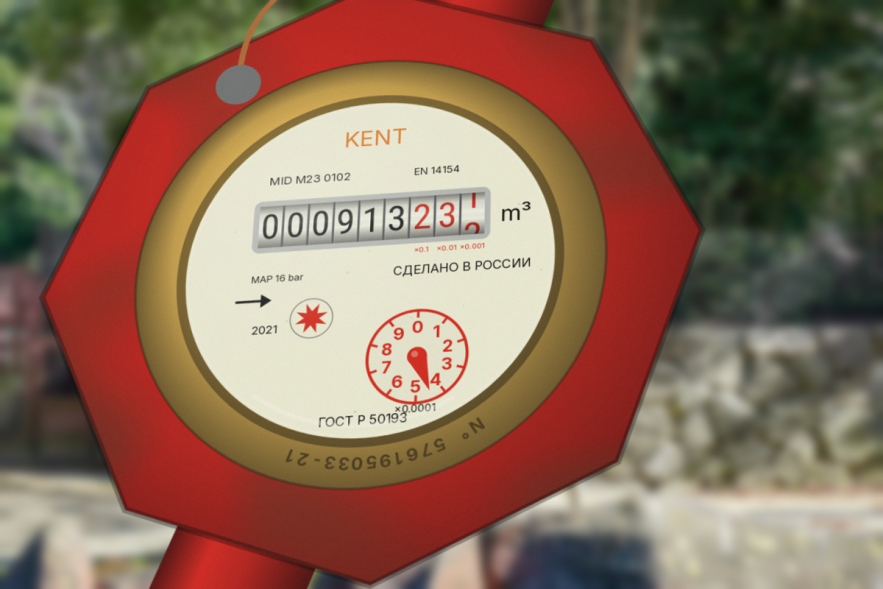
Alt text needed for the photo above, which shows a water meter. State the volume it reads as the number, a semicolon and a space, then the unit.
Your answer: 913.2314; m³
